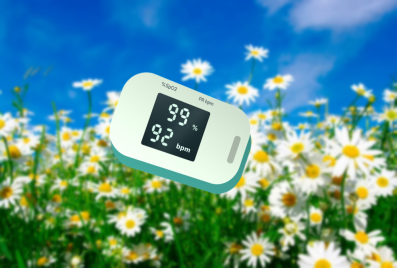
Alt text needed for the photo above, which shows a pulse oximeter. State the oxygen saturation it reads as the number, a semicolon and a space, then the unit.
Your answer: 99; %
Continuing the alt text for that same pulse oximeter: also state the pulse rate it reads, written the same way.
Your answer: 92; bpm
